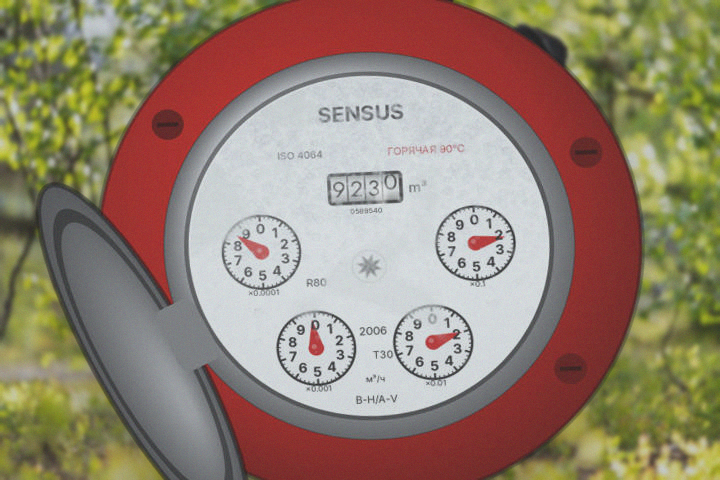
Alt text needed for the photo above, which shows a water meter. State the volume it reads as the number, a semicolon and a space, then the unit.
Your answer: 9230.2198; m³
